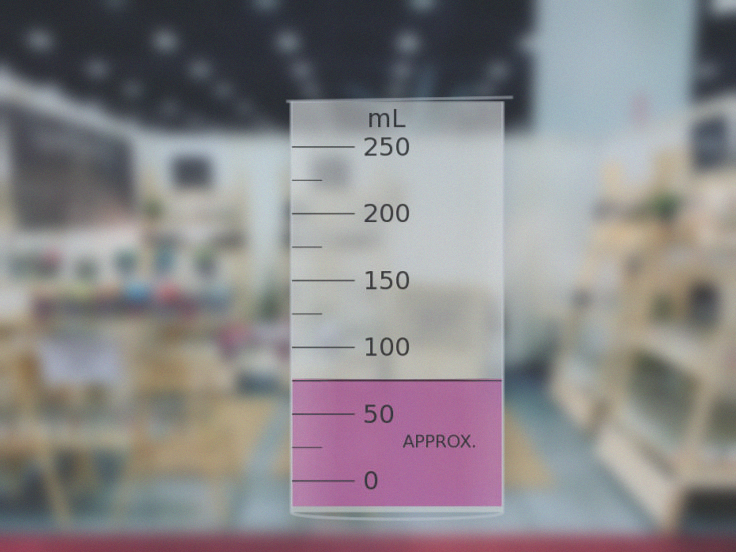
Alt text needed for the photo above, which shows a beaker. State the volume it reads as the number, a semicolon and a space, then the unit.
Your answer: 75; mL
